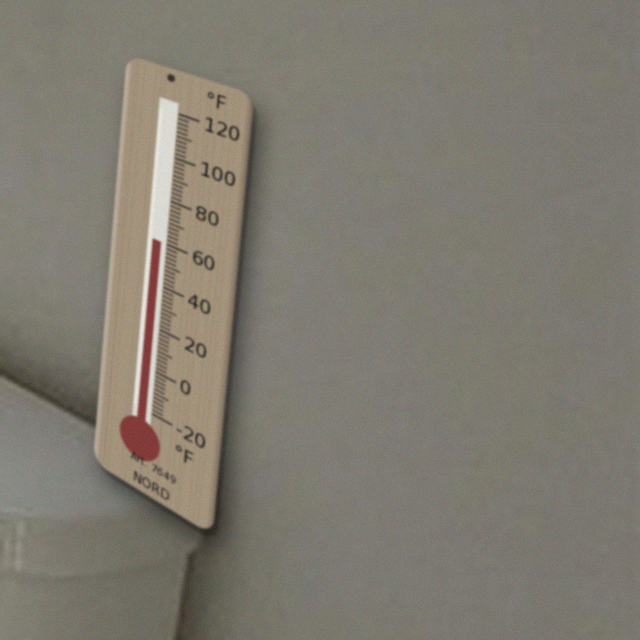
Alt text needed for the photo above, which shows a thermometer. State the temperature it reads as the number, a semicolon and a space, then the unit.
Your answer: 60; °F
